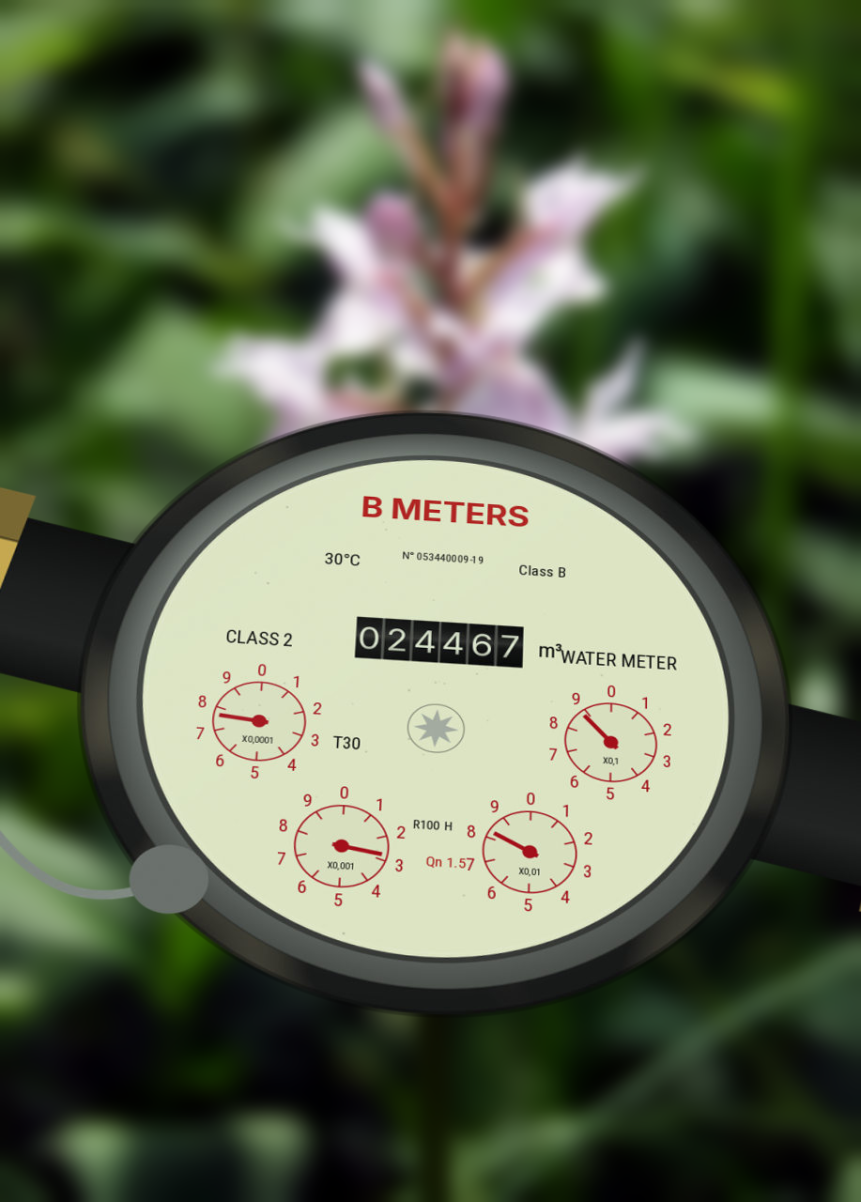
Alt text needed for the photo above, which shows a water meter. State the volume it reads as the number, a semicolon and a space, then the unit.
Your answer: 24467.8827; m³
